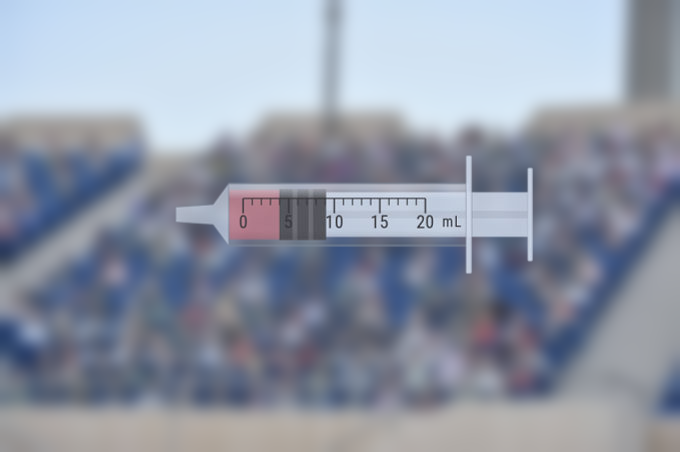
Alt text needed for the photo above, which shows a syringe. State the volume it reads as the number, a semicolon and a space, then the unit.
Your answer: 4; mL
